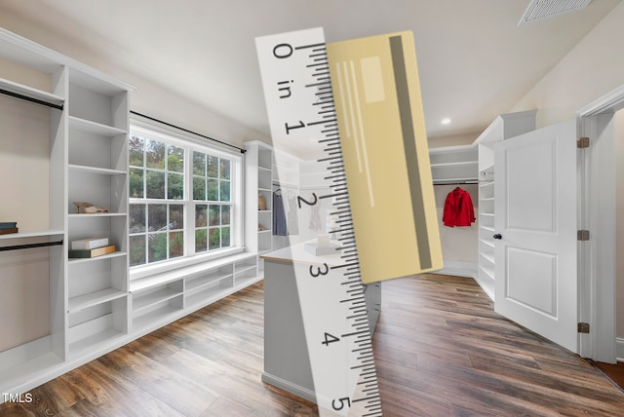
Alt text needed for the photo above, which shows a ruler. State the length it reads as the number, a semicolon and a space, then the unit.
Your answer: 3.3125; in
